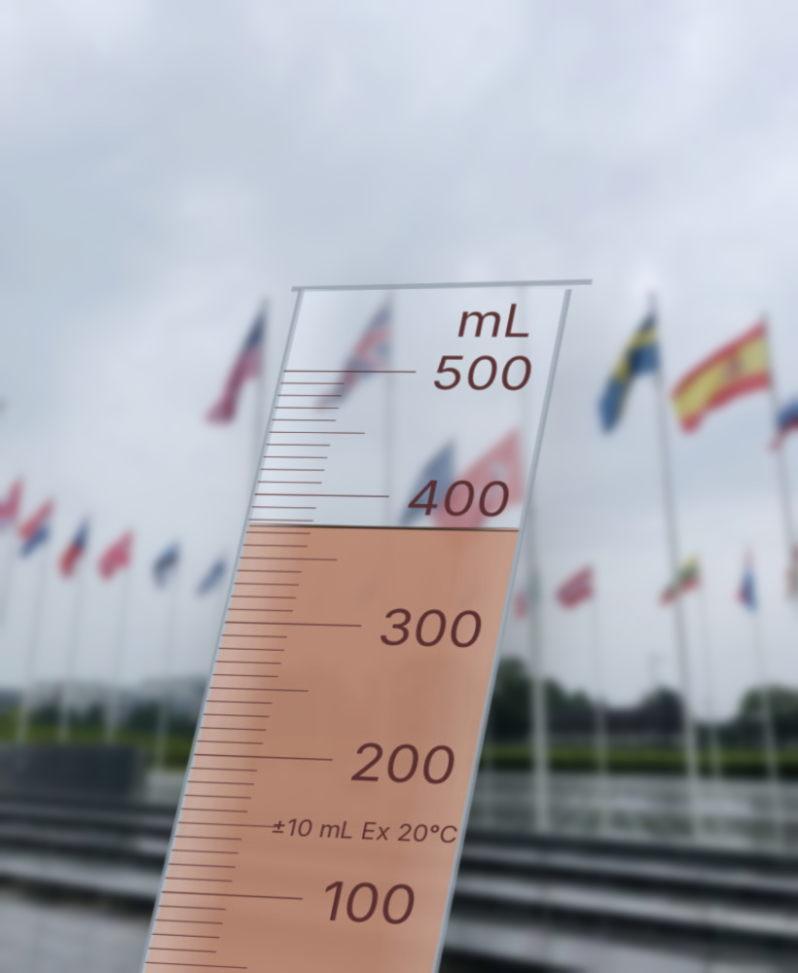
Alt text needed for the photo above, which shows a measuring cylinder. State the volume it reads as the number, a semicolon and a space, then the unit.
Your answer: 375; mL
